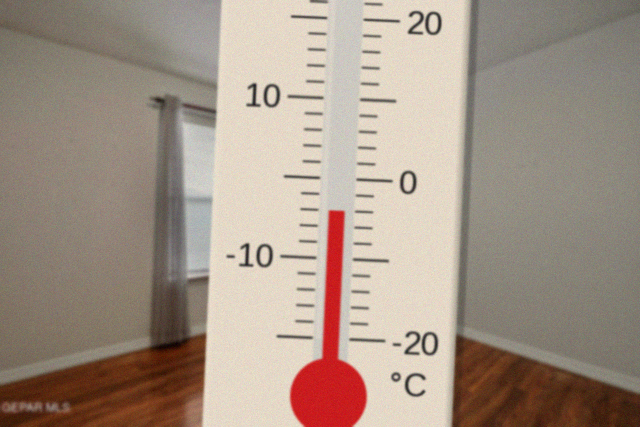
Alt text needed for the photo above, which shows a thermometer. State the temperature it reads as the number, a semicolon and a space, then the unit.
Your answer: -4; °C
